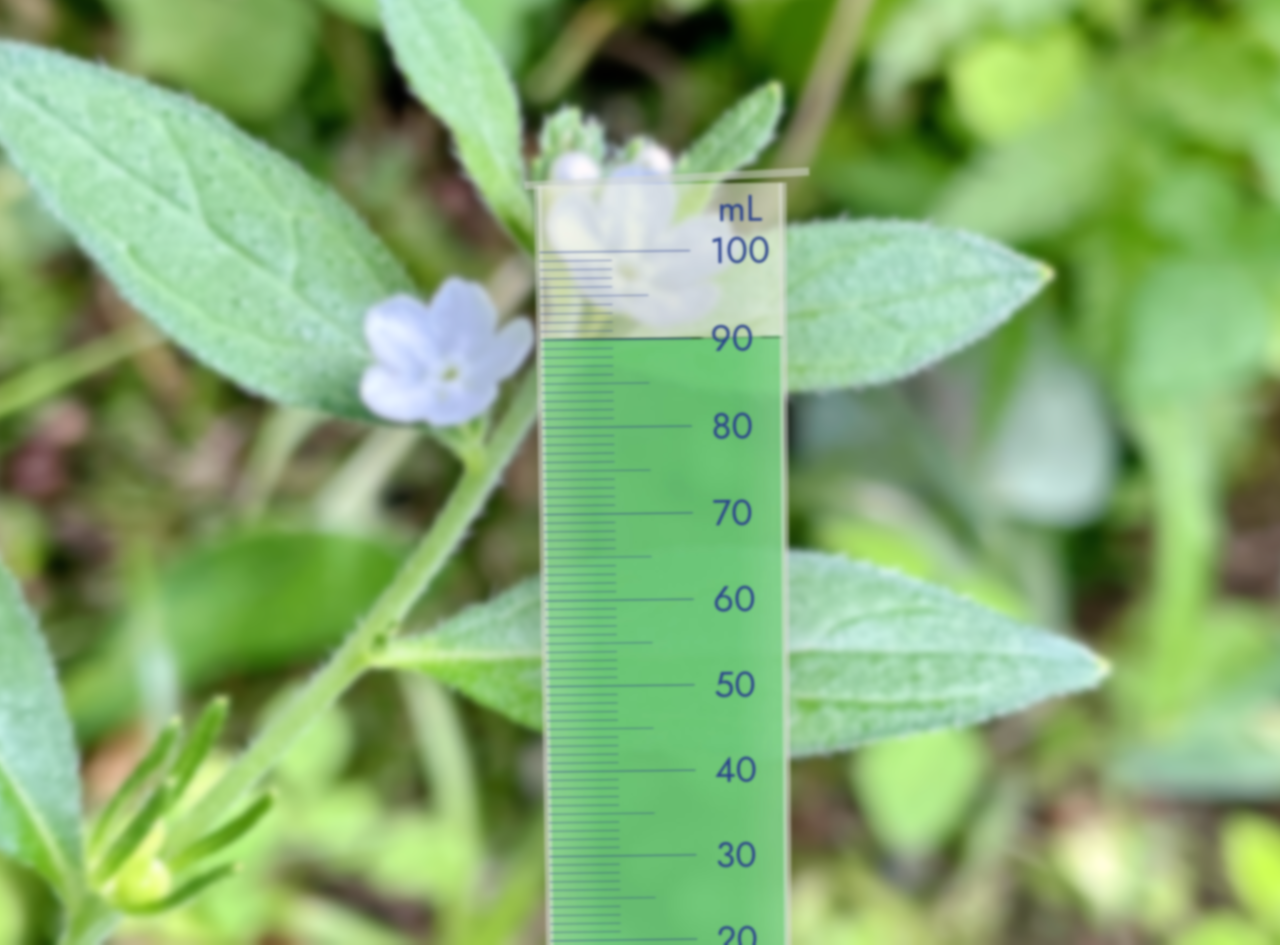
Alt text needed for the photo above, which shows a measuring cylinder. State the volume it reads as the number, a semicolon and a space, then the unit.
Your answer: 90; mL
